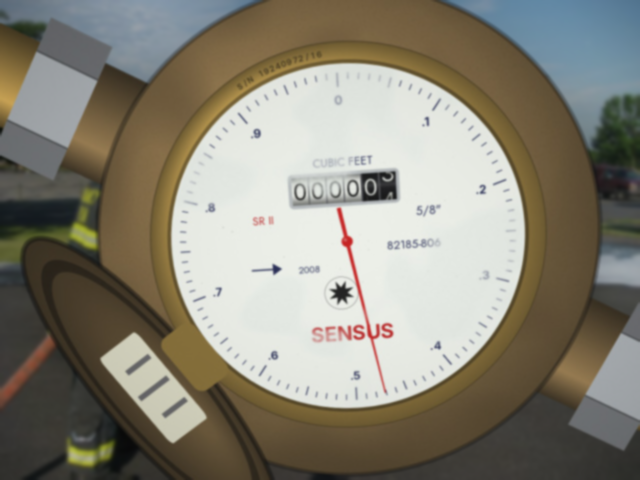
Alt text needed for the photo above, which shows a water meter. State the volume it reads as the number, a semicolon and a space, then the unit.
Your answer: 3.47; ft³
